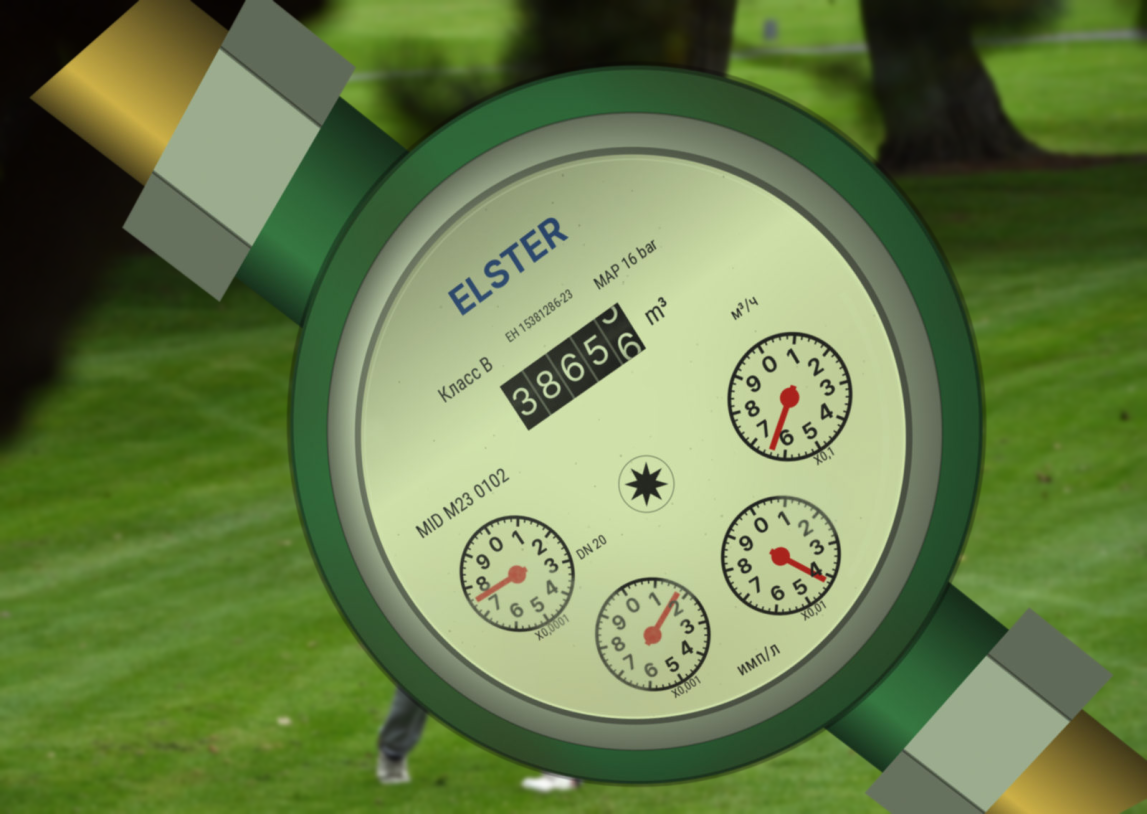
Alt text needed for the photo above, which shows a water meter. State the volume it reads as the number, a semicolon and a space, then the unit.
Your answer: 38655.6417; m³
